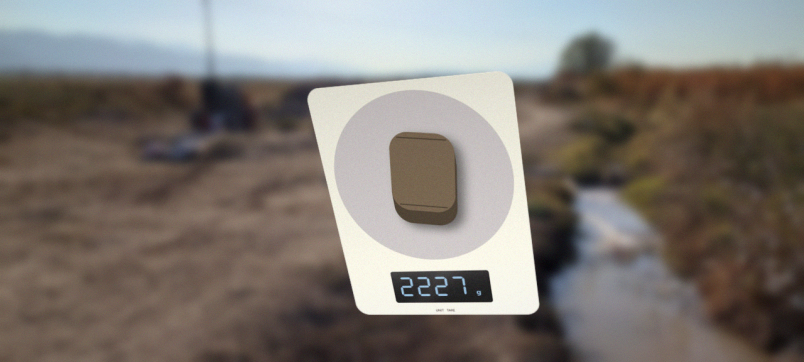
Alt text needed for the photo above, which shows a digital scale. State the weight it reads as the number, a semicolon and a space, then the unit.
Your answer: 2227; g
